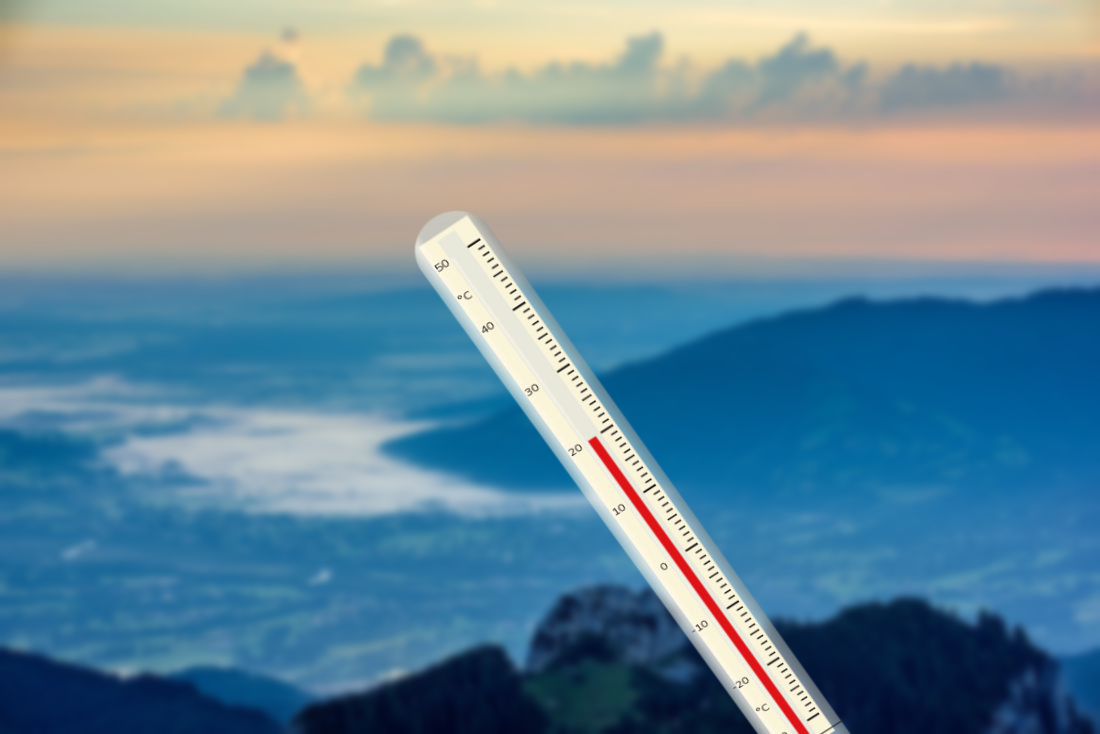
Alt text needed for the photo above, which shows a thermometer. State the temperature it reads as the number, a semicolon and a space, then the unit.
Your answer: 20; °C
